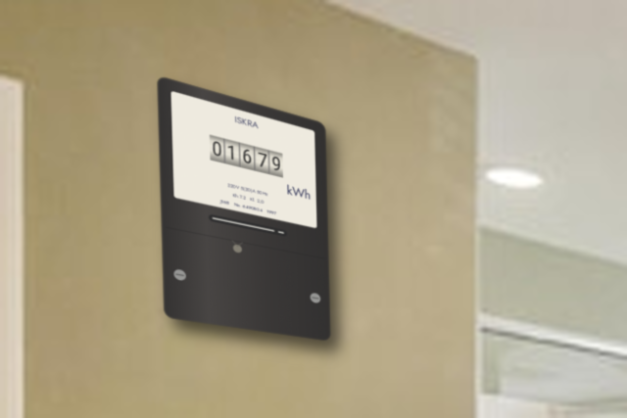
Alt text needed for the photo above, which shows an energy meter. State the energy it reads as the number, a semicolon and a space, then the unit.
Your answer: 1679; kWh
